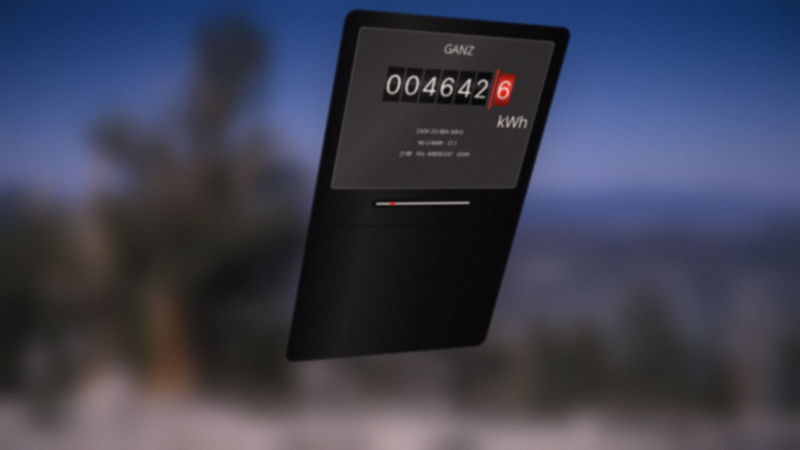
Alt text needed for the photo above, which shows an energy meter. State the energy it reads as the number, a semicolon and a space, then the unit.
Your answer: 4642.6; kWh
